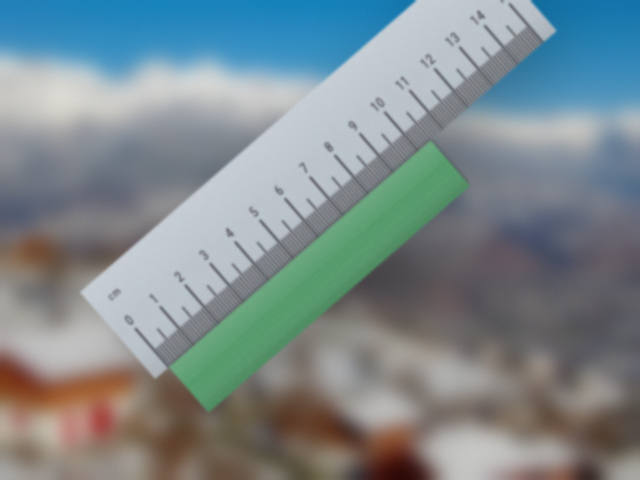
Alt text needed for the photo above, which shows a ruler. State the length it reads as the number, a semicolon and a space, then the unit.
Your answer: 10.5; cm
